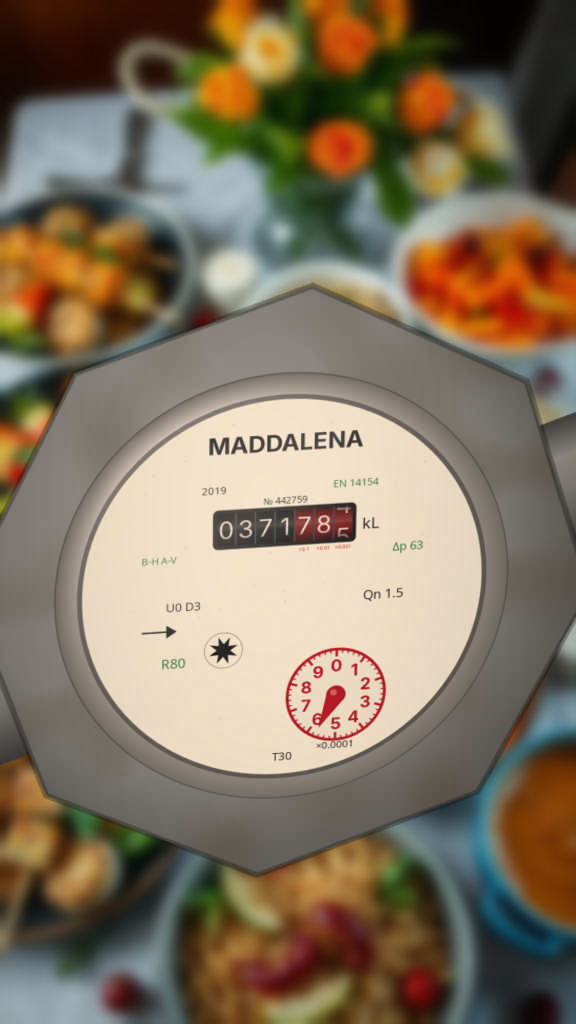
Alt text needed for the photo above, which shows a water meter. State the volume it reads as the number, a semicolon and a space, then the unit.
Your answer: 371.7845; kL
